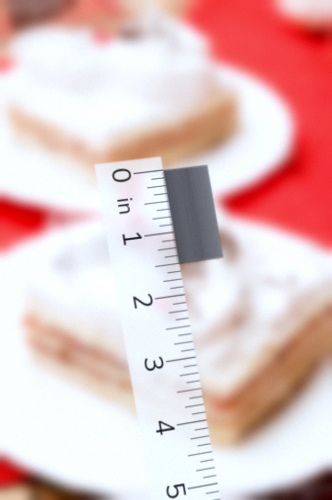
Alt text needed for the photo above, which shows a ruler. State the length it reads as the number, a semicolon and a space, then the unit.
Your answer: 1.5; in
